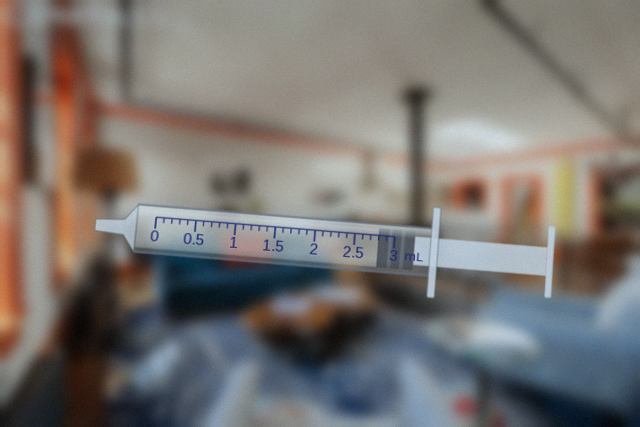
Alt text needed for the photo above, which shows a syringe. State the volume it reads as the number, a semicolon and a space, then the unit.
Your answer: 2.8; mL
